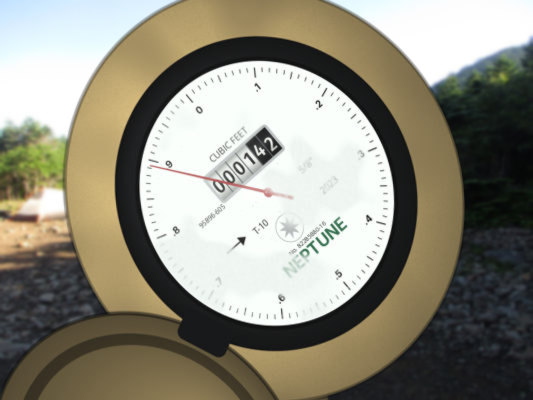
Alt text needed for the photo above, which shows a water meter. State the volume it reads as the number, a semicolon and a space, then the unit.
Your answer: 141.89; ft³
